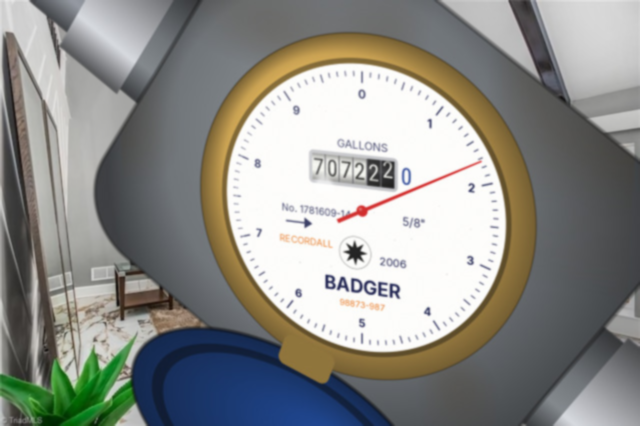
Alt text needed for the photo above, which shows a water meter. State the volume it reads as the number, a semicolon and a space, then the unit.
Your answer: 7072221.7; gal
